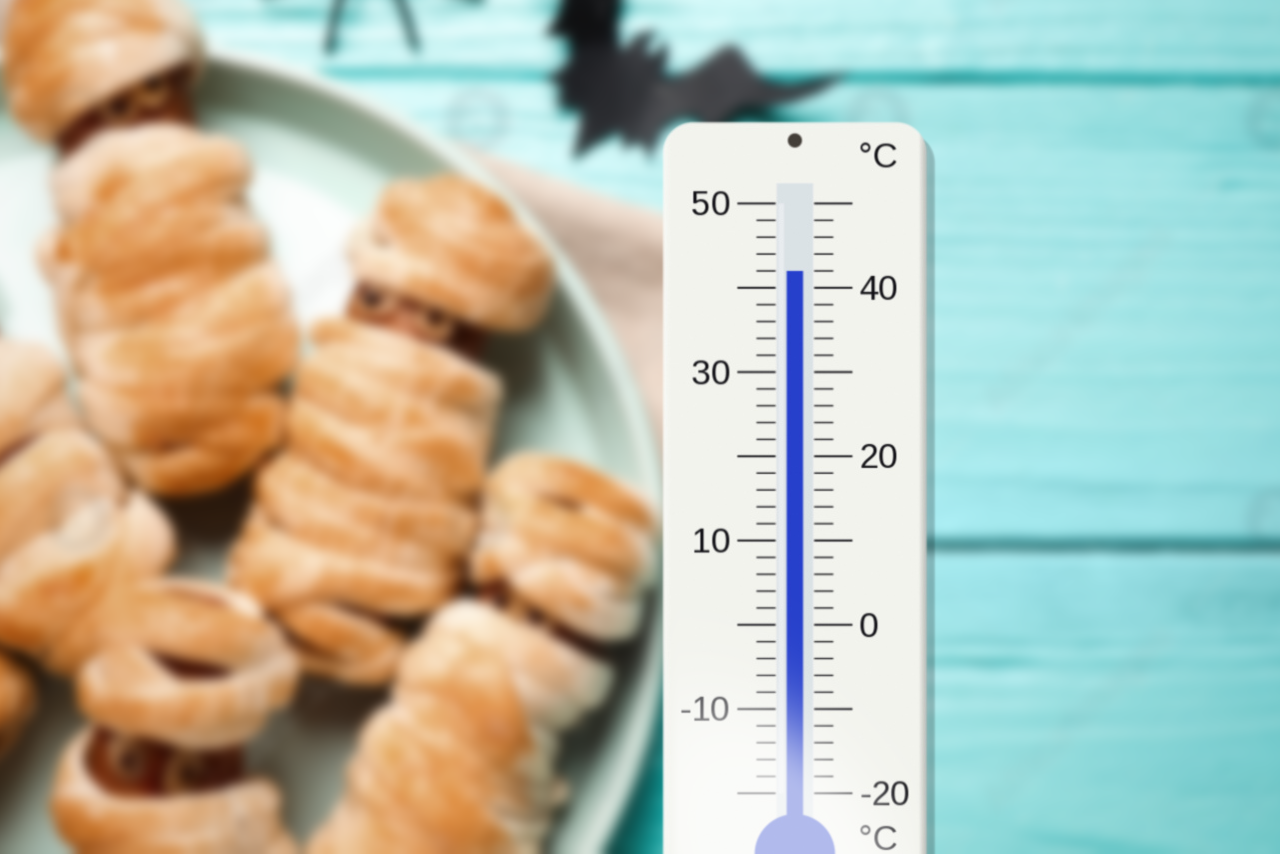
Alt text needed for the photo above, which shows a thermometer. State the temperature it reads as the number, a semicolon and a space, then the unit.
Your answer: 42; °C
